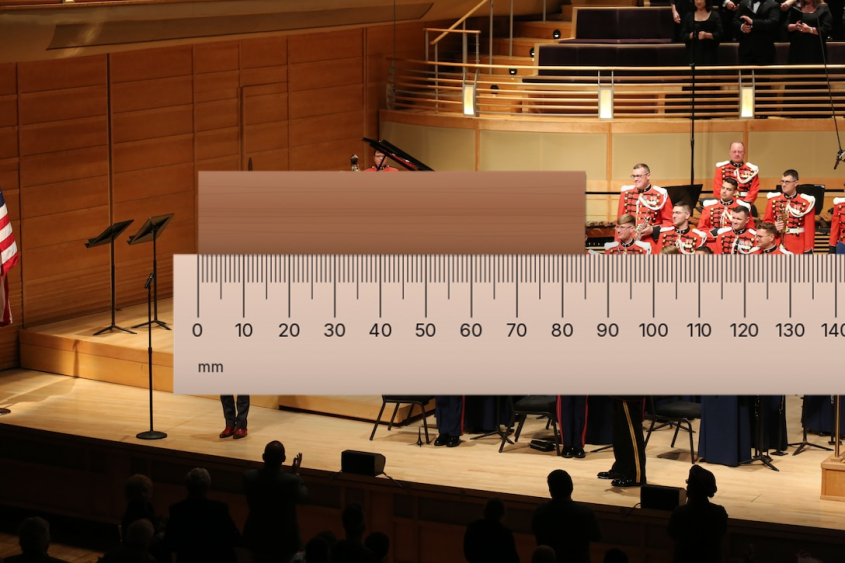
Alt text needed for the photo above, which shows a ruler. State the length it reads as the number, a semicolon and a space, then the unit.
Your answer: 85; mm
